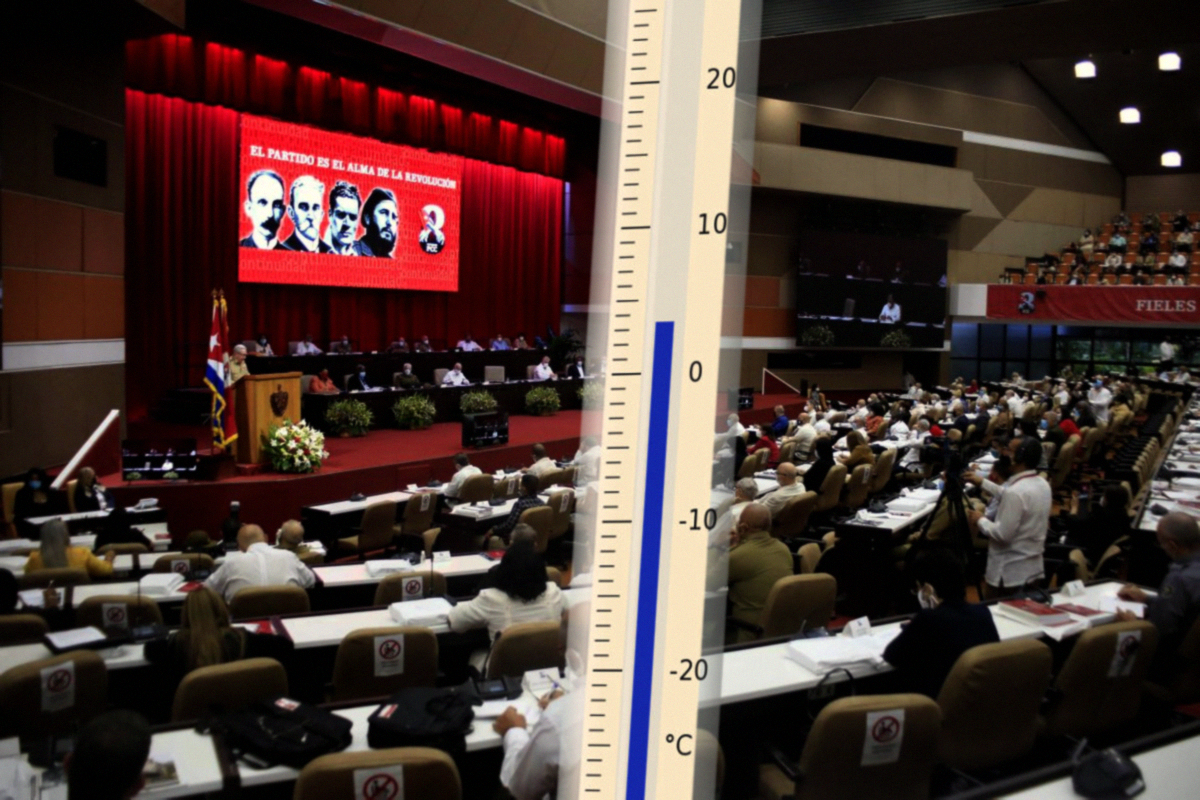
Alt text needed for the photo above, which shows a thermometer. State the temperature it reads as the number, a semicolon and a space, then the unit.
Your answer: 3.5; °C
